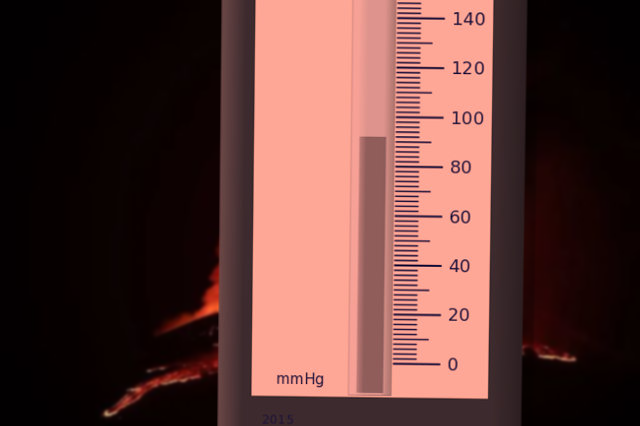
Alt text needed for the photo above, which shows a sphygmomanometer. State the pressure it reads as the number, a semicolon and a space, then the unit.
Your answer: 92; mmHg
